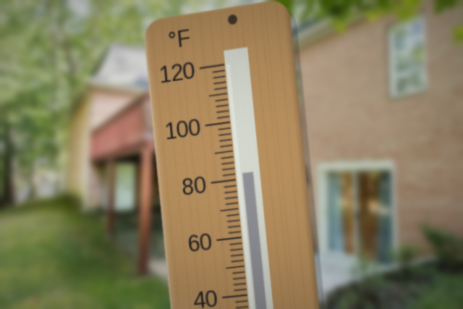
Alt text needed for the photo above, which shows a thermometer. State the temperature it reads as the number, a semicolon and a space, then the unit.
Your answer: 82; °F
